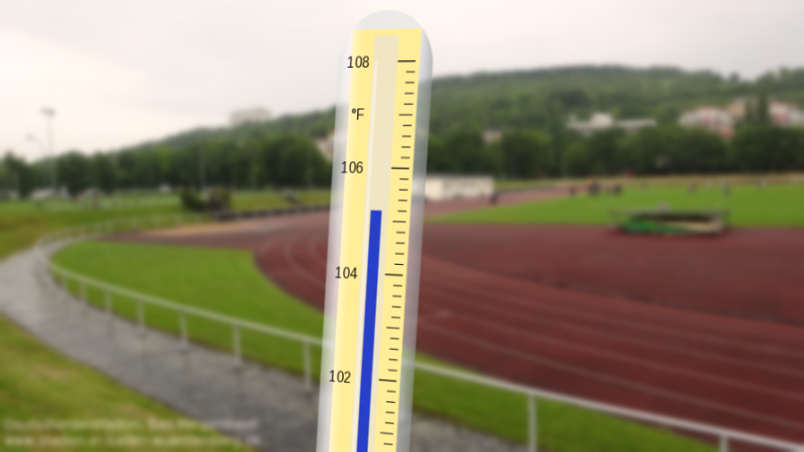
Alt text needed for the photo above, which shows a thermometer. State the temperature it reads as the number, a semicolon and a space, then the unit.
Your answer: 105.2; °F
